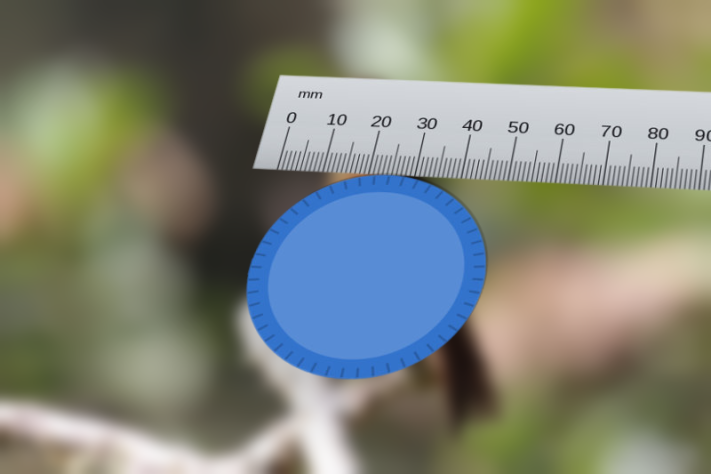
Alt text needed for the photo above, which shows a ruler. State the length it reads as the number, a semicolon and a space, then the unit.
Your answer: 49; mm
